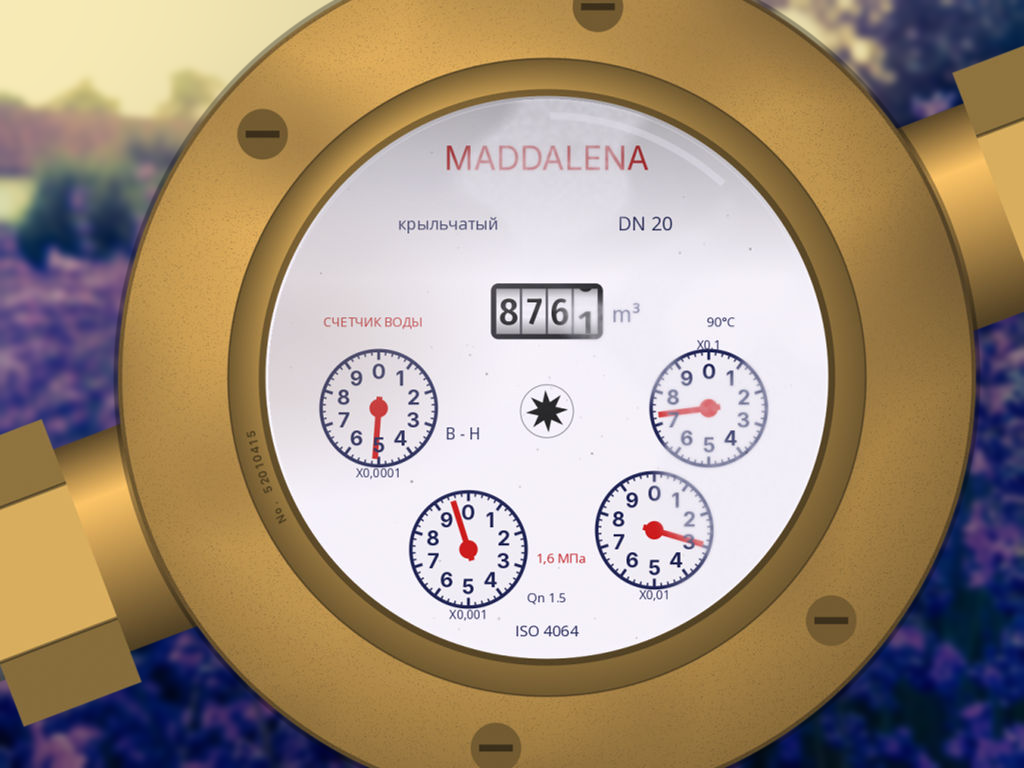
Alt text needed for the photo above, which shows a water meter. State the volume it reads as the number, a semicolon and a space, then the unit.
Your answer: 8760.7295; m³
